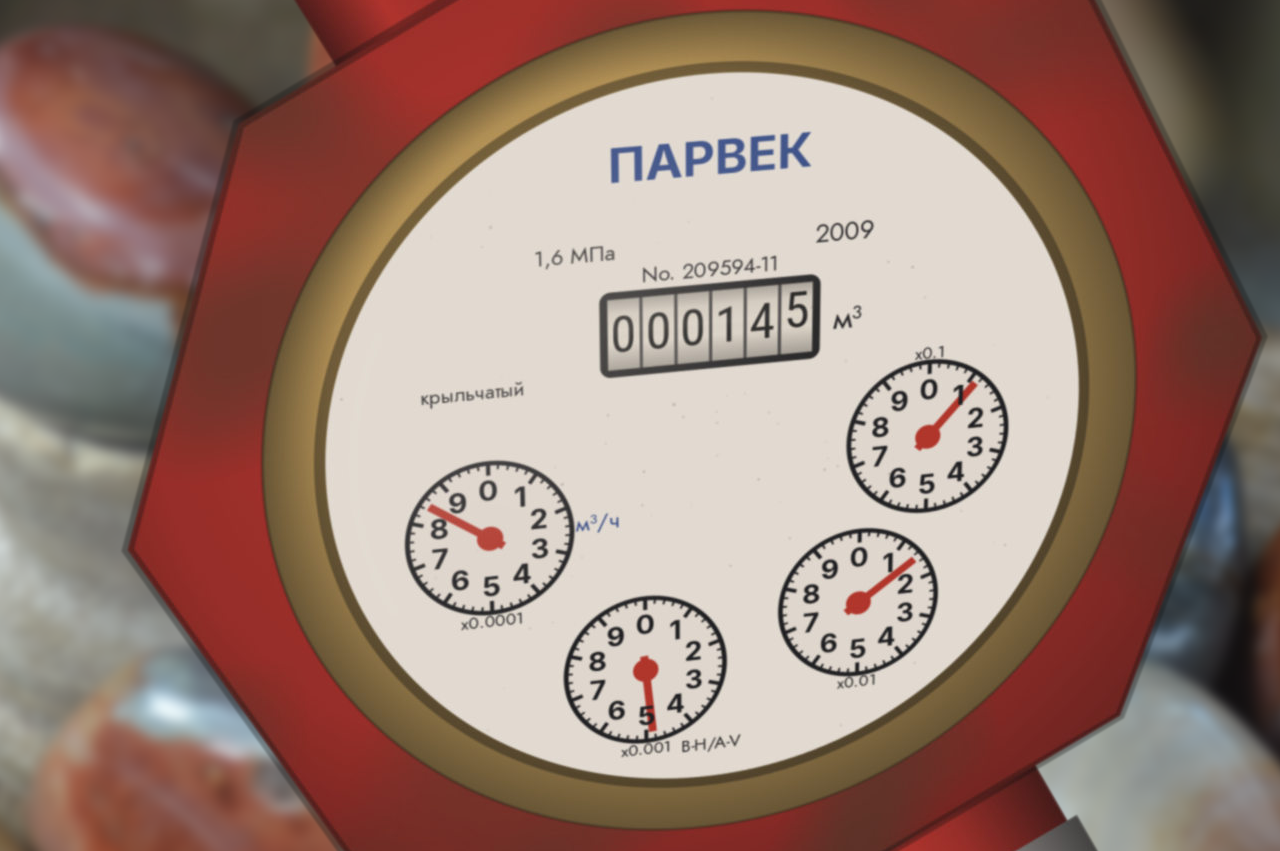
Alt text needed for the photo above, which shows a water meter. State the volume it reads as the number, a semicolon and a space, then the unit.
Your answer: 145.1148; m³
